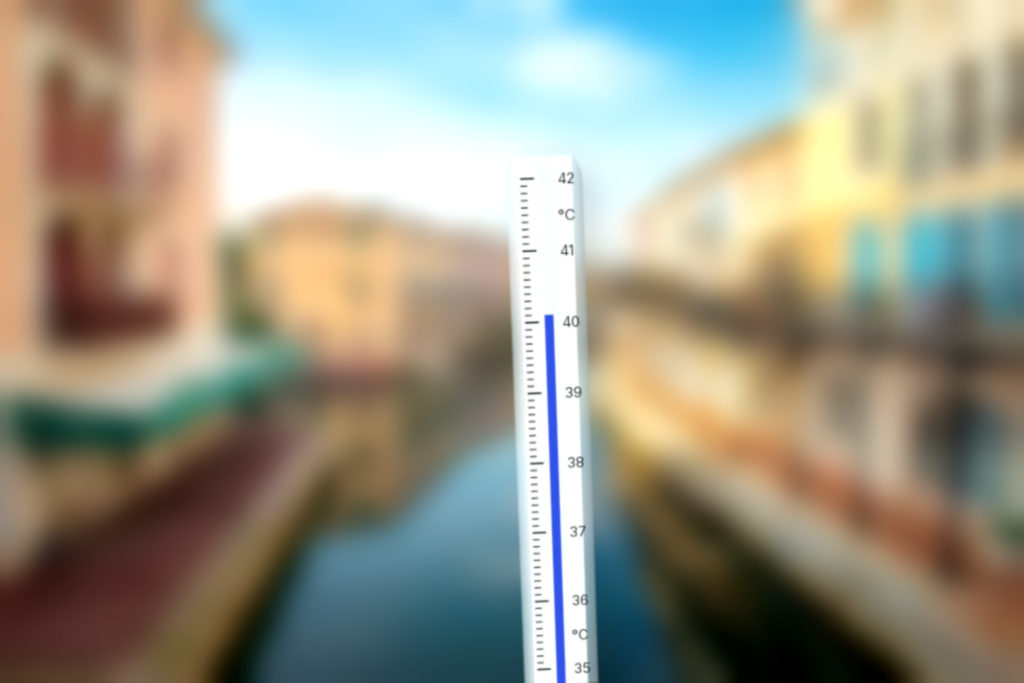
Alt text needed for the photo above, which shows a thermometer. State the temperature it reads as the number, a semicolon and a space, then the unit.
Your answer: 40.1; °C
